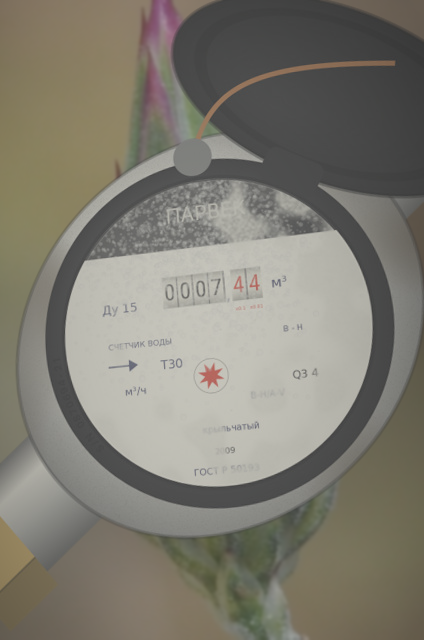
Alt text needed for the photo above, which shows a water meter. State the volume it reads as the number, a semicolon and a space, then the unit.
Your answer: 7.44; m³
